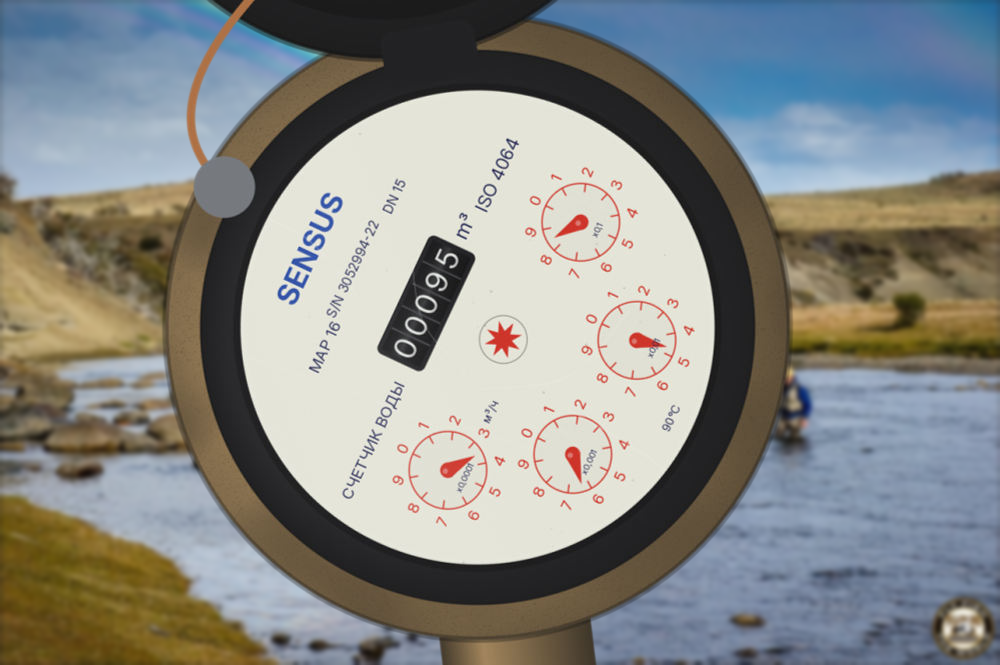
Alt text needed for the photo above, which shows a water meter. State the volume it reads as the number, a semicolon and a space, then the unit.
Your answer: 95.8463; m³
